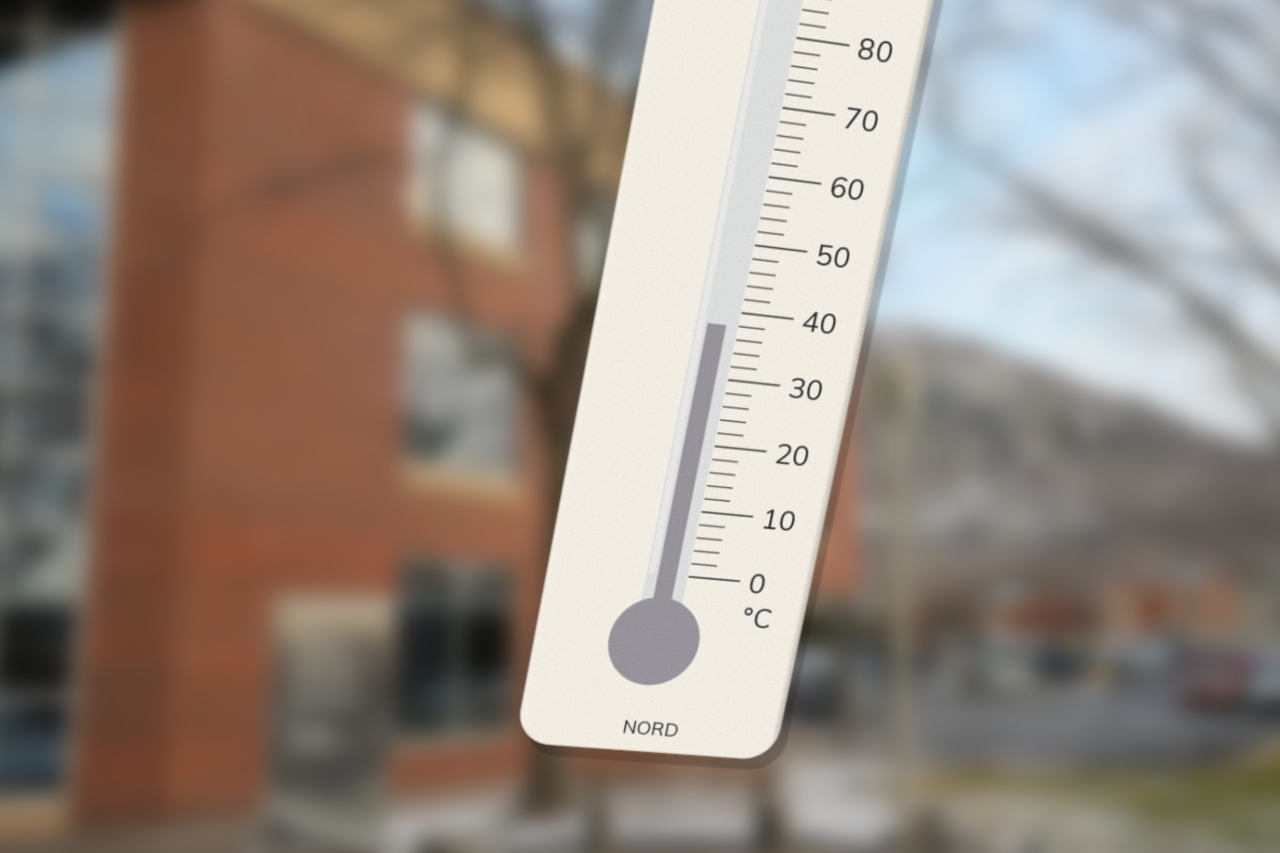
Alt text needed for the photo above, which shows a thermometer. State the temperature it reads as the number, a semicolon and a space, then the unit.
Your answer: 38; °C
